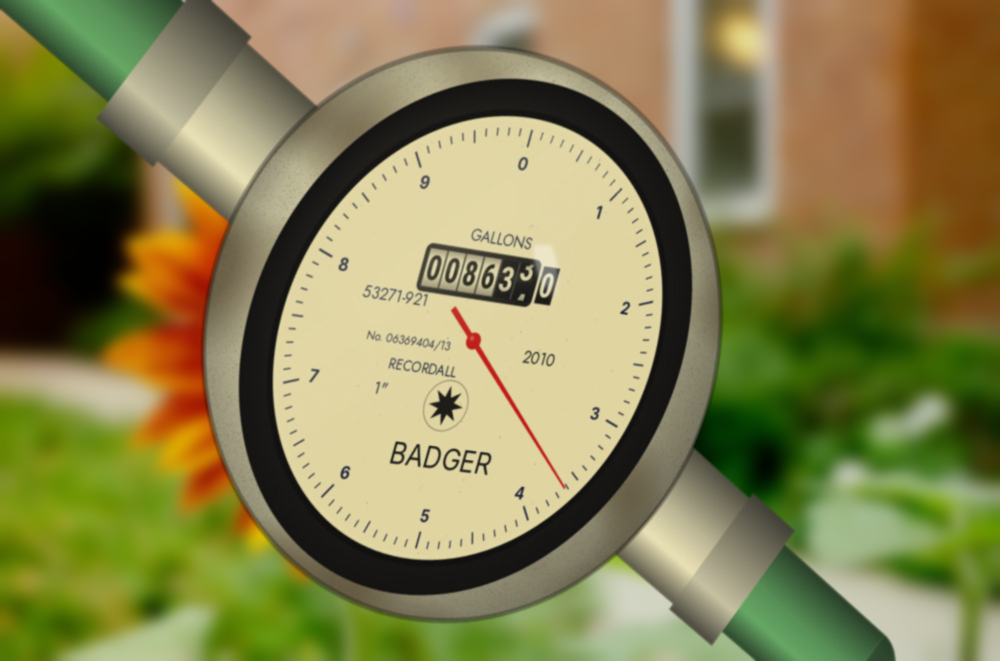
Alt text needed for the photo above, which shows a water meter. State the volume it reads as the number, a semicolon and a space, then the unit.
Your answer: 86333.6; gal
